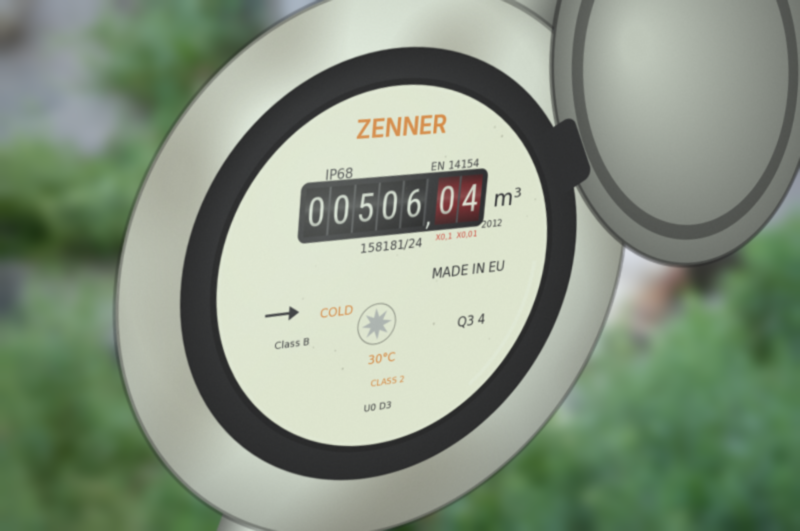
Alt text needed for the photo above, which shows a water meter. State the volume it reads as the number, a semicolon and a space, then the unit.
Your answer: 506.04; m³
